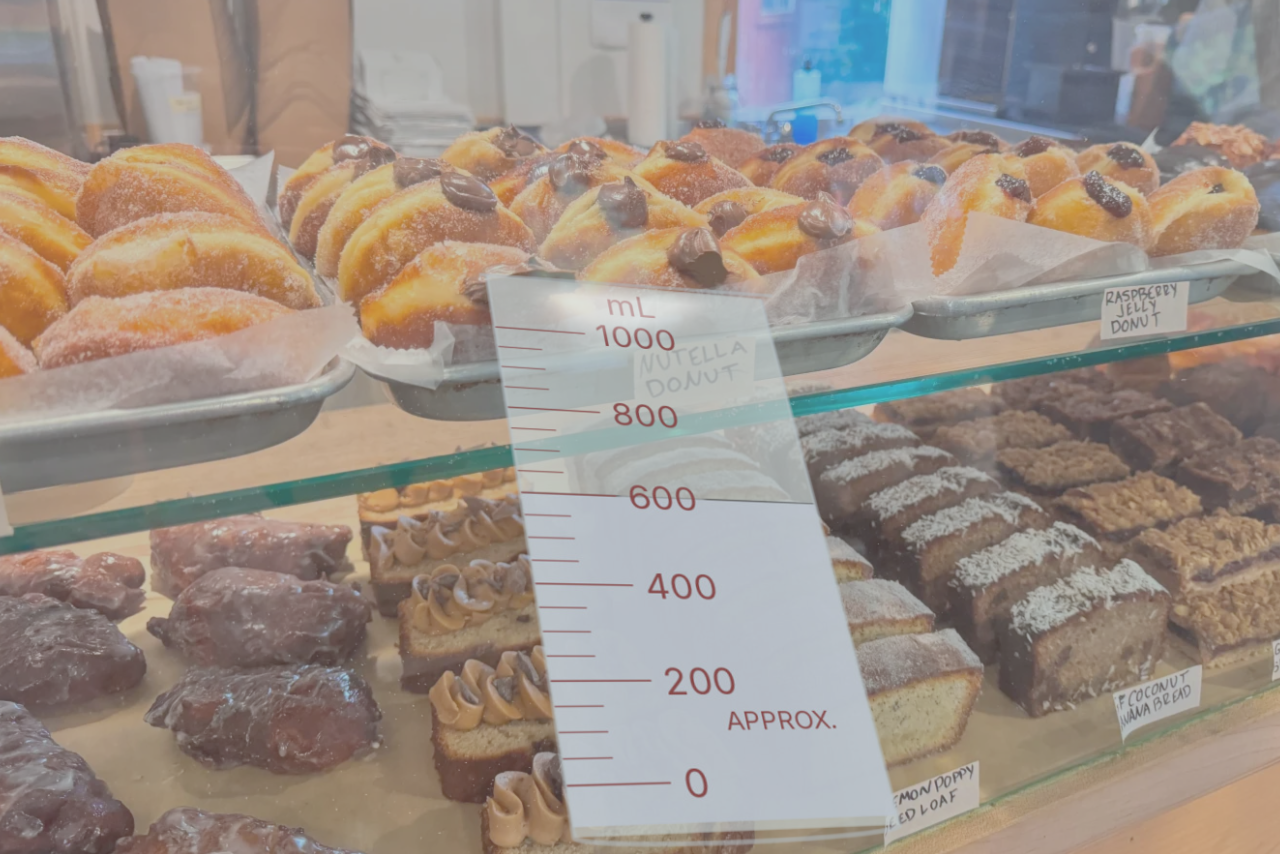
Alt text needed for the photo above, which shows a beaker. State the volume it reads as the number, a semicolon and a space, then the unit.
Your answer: 600; mL
